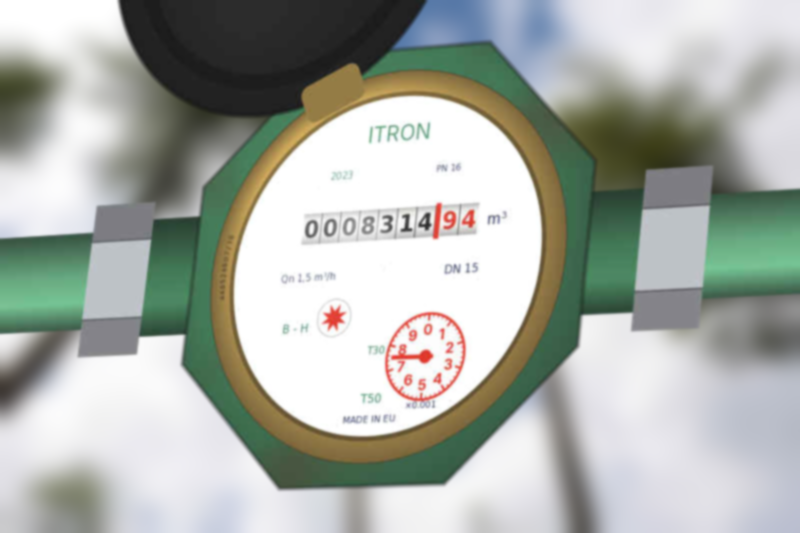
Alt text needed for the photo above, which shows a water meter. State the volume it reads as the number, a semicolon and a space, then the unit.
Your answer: 8314.947; m³
